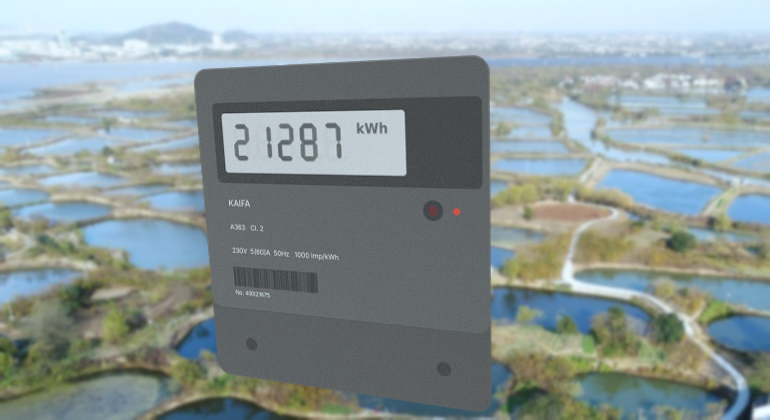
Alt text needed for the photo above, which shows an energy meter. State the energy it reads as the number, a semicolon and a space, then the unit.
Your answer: 21287; kWh
